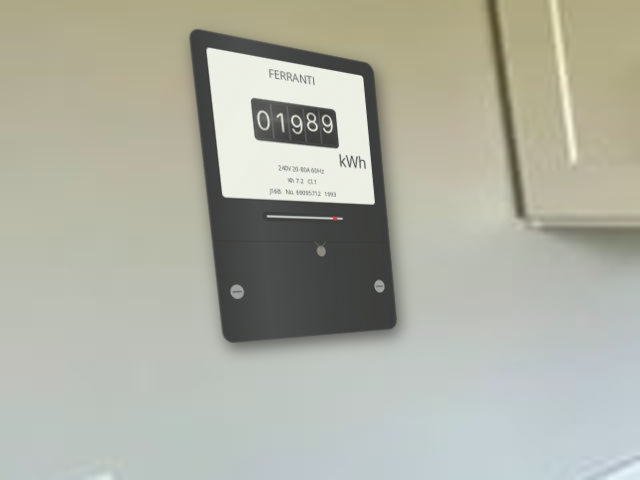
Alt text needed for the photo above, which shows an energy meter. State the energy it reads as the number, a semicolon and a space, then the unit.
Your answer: 1989; kWh
